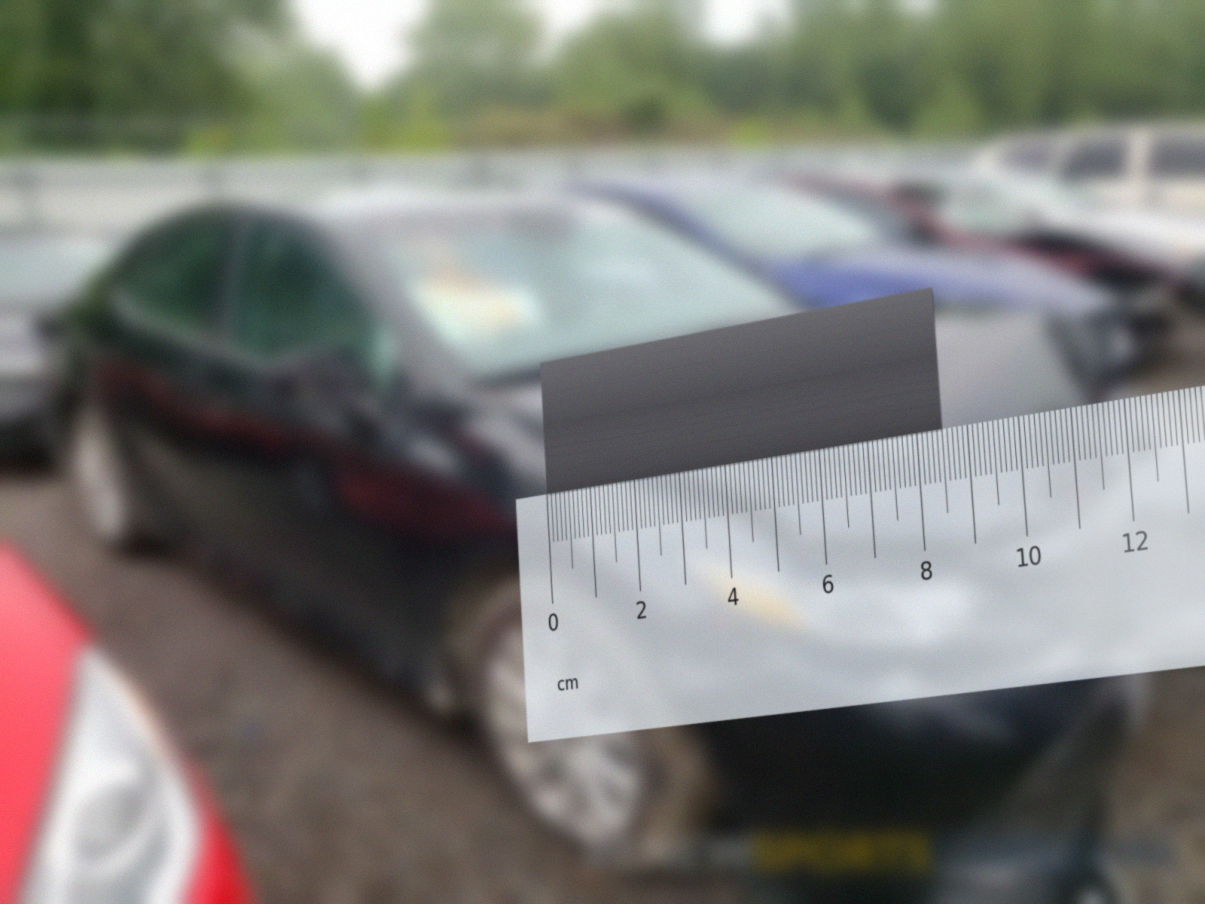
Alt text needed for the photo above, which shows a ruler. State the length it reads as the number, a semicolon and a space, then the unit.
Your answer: 8.5; cm
